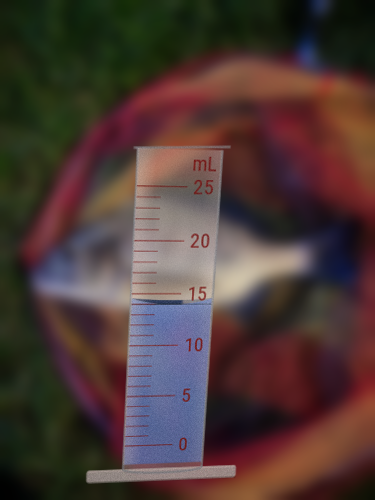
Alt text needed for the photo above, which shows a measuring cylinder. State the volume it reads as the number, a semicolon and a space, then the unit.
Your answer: 14; mL
